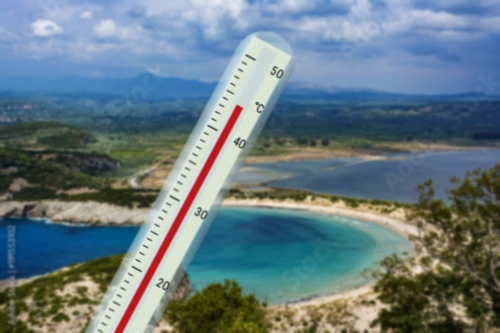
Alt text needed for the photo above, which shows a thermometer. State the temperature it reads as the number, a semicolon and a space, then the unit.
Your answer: 44; °C
